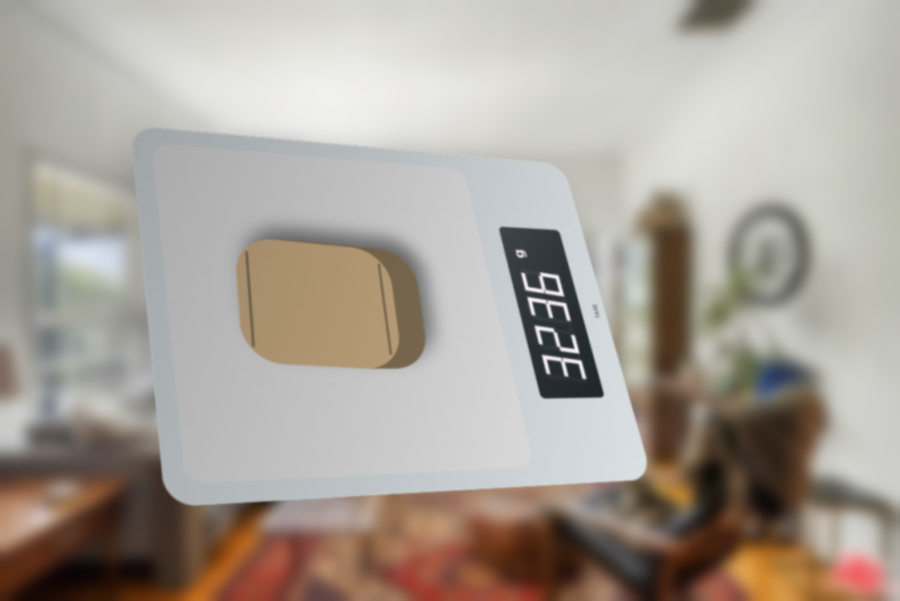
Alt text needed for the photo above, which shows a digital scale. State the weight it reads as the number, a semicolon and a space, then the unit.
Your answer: 3236; g
